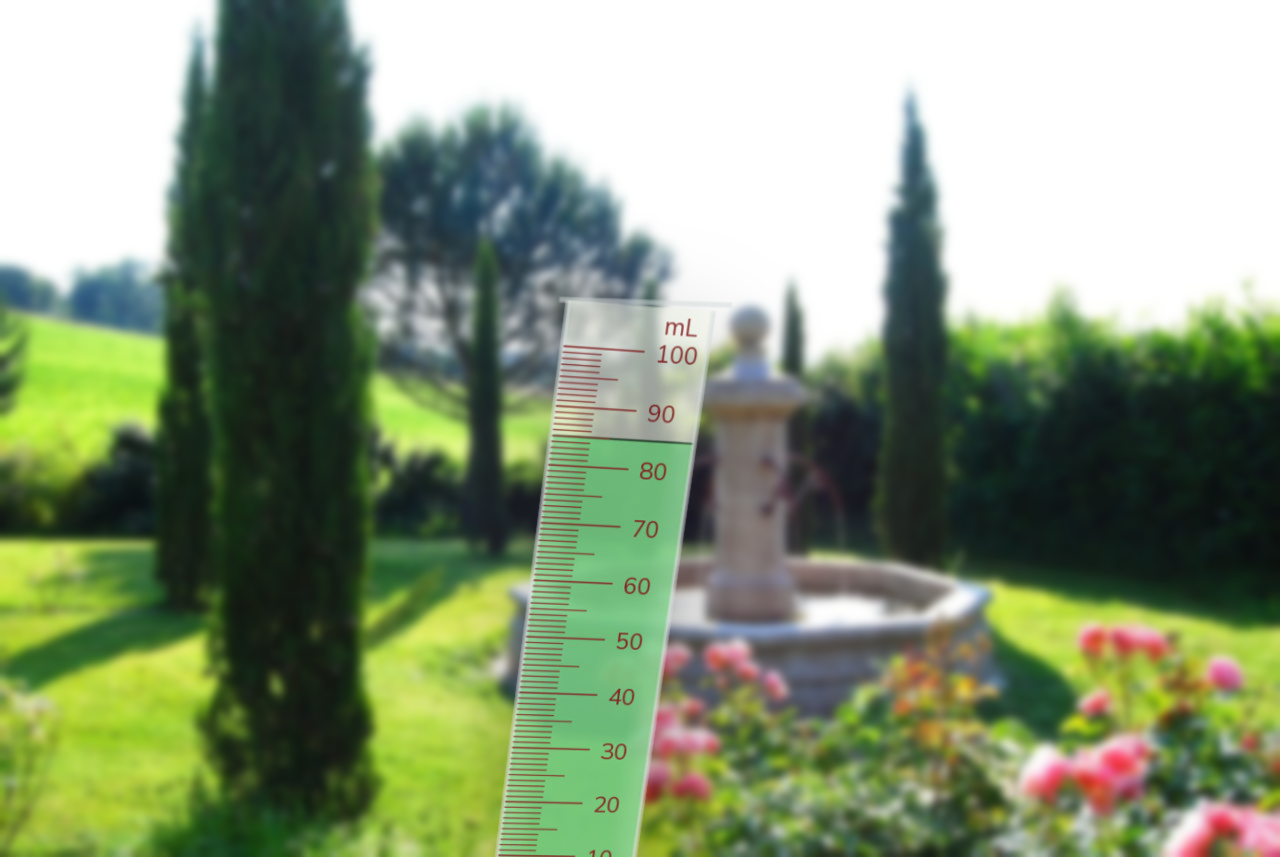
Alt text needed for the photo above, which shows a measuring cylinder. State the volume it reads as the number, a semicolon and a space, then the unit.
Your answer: 85; mL
